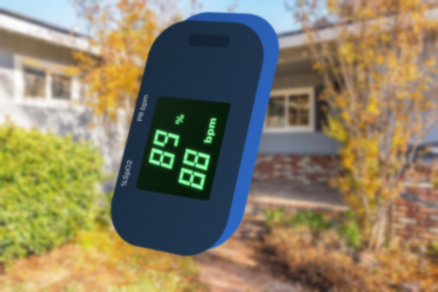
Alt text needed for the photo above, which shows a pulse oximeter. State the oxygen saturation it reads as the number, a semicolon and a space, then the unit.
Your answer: 89; %
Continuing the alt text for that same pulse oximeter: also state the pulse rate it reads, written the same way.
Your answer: 88; bpm
